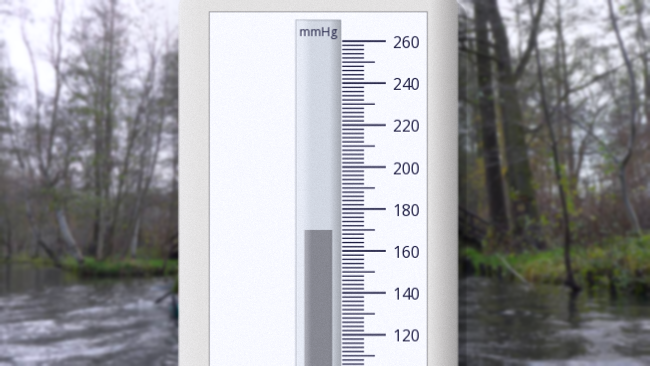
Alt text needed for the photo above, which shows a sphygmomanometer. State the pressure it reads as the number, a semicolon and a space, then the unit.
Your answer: 170; mmHg
